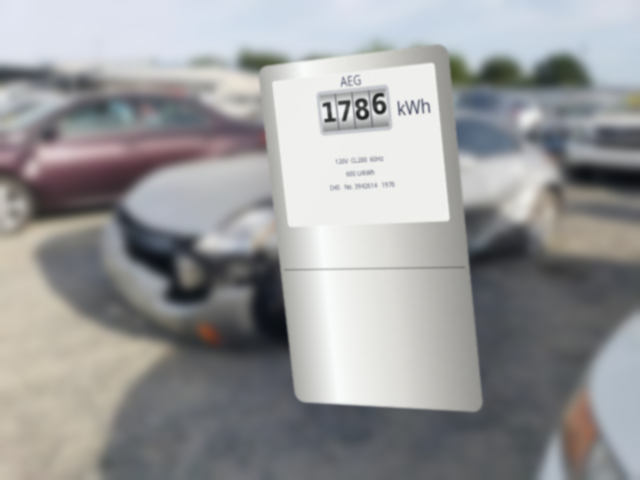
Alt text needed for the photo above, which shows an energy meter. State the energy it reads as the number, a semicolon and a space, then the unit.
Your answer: 1786; kWh
